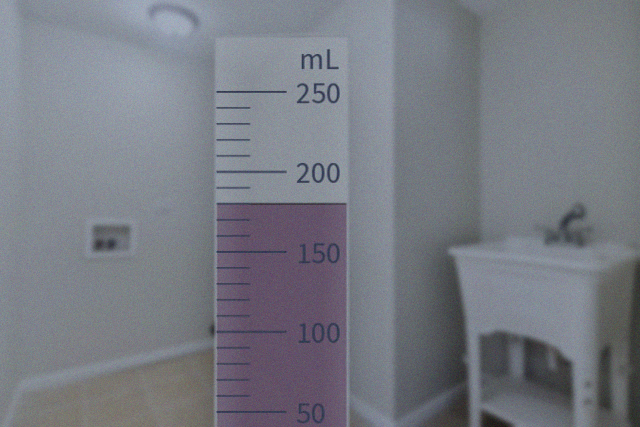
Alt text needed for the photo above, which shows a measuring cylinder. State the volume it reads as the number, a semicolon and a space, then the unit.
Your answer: 180; mL
